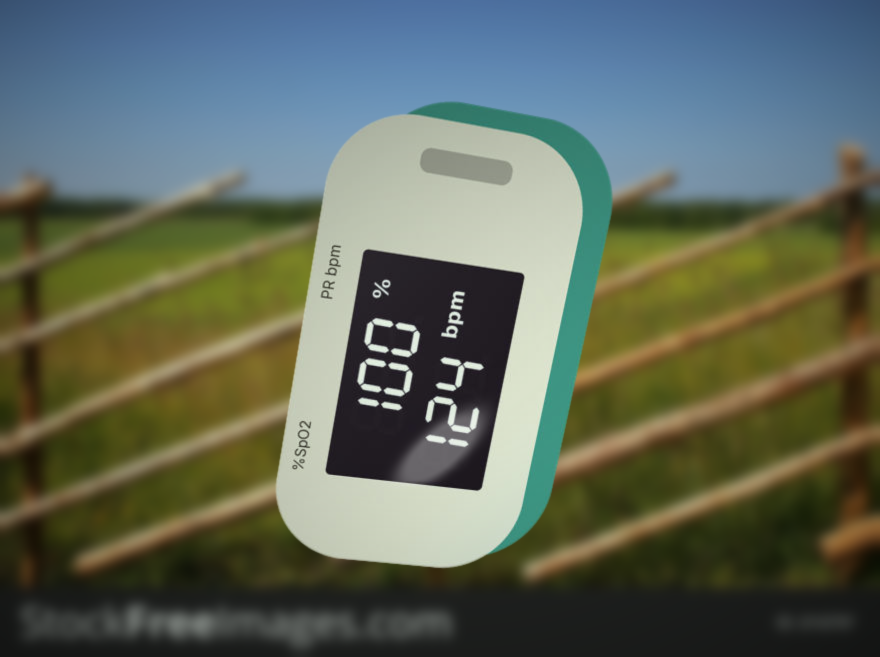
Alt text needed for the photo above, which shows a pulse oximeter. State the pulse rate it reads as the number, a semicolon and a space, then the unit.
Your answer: 124; bpm
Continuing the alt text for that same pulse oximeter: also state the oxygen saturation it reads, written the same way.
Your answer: 100; %
